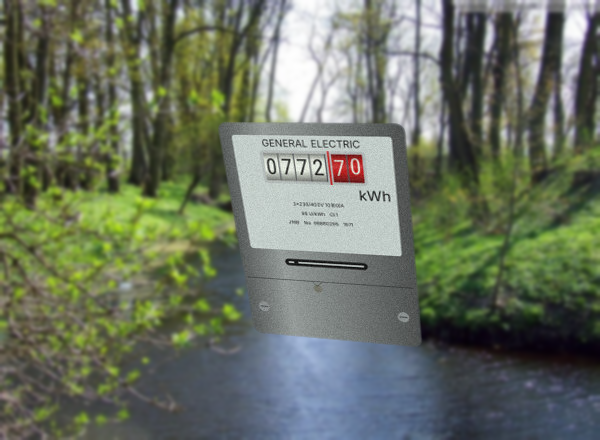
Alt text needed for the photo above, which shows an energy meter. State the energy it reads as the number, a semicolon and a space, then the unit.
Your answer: 772.70; kWh
